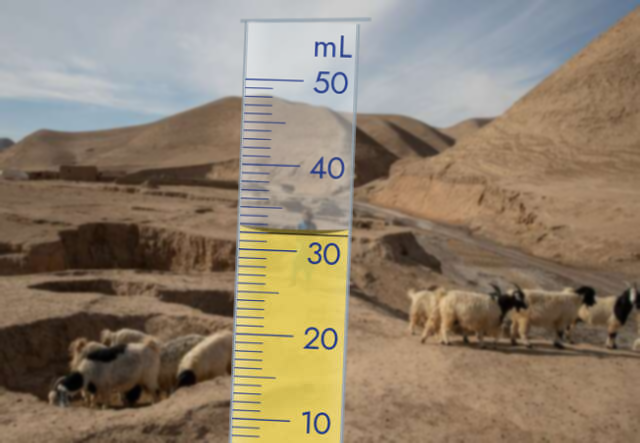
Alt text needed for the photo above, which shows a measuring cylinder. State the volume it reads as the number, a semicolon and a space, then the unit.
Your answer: 32; mL
